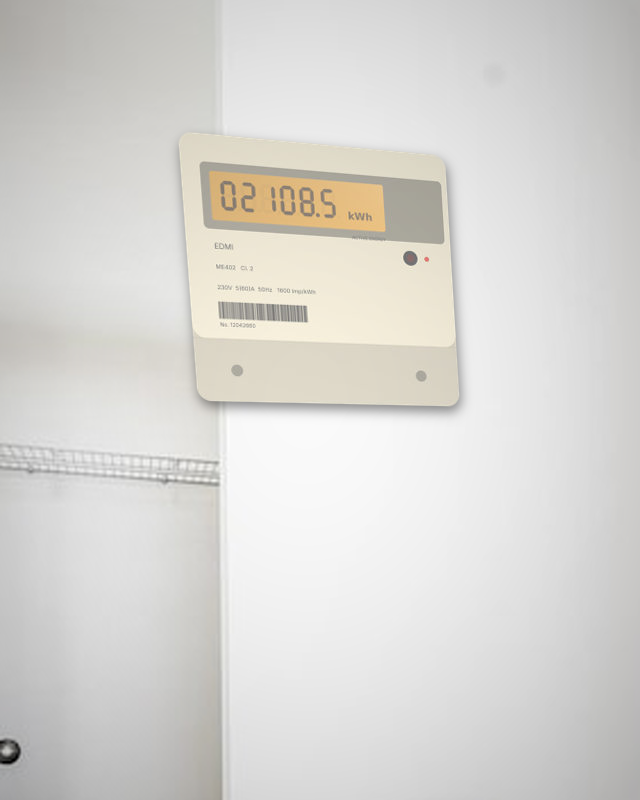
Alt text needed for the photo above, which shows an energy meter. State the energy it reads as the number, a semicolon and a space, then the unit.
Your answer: 2108.5; kWh
